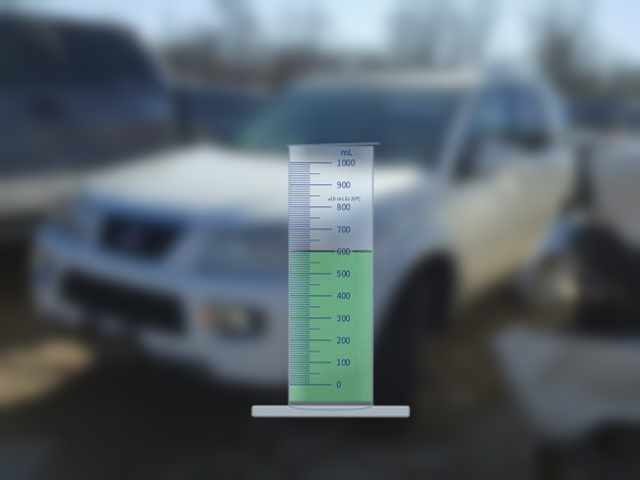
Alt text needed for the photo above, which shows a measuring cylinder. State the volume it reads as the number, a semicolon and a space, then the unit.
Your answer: 600; mL
